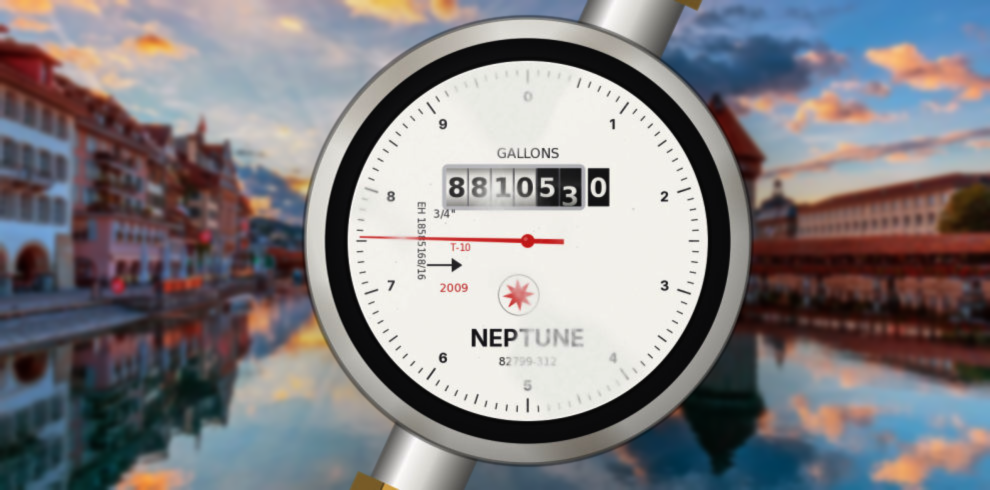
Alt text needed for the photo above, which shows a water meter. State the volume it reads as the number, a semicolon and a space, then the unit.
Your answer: 8810527.5; gal
